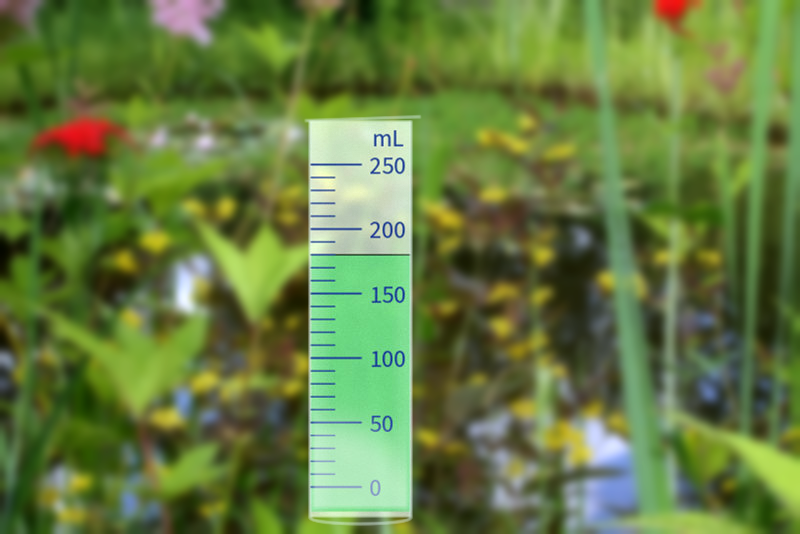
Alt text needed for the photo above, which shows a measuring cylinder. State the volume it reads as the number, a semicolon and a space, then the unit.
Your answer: 180; mL
